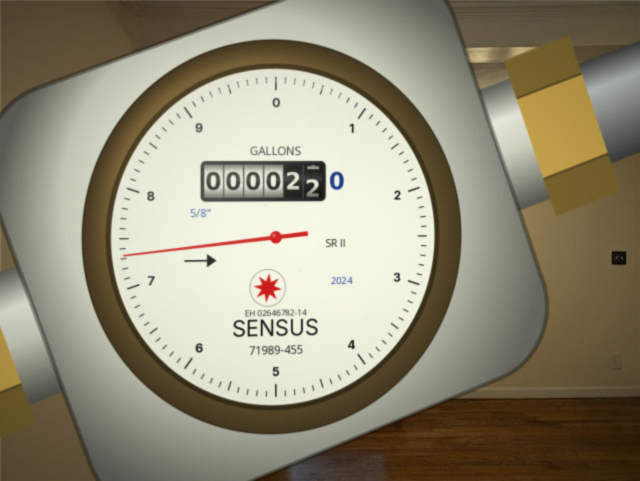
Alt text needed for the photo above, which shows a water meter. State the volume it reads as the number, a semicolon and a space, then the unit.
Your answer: 217.3; gal
